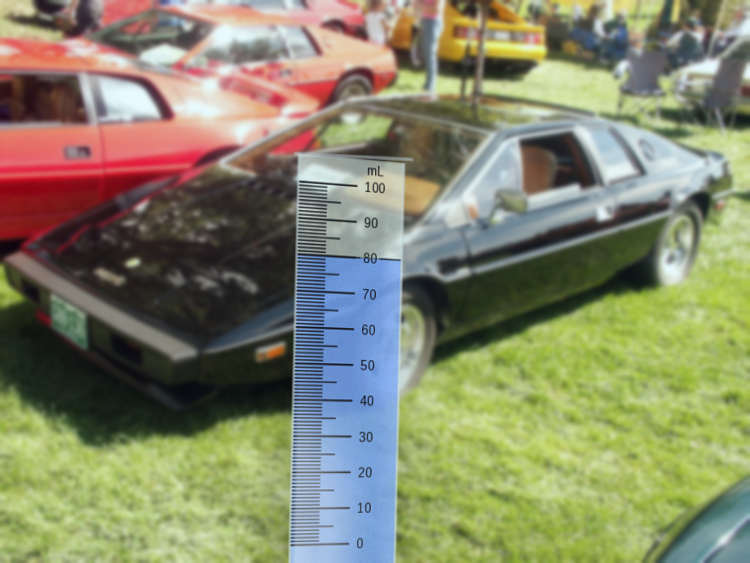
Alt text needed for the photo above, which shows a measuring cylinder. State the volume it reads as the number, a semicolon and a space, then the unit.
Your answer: 80; mL
